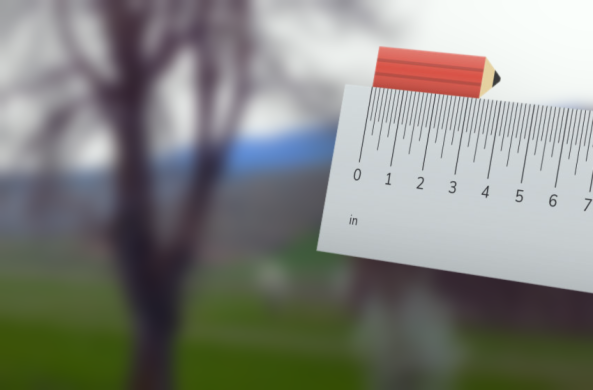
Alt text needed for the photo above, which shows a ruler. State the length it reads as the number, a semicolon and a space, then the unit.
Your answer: 3.875; in
